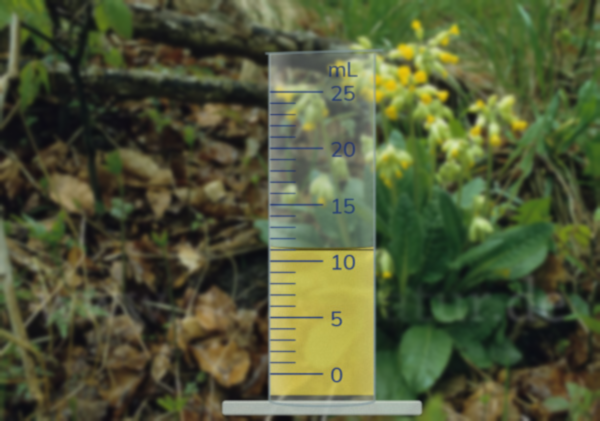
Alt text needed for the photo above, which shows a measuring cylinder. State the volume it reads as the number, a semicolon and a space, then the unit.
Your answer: 11; mL
